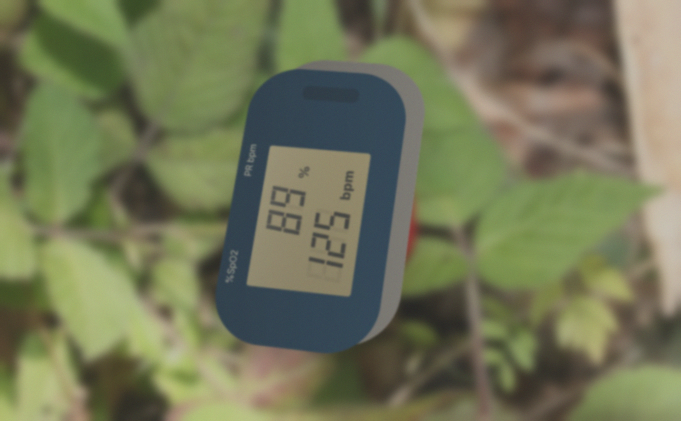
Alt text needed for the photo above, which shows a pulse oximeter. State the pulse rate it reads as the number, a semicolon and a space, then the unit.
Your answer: 125; bpm
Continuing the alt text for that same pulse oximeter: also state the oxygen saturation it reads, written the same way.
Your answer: 89; %
